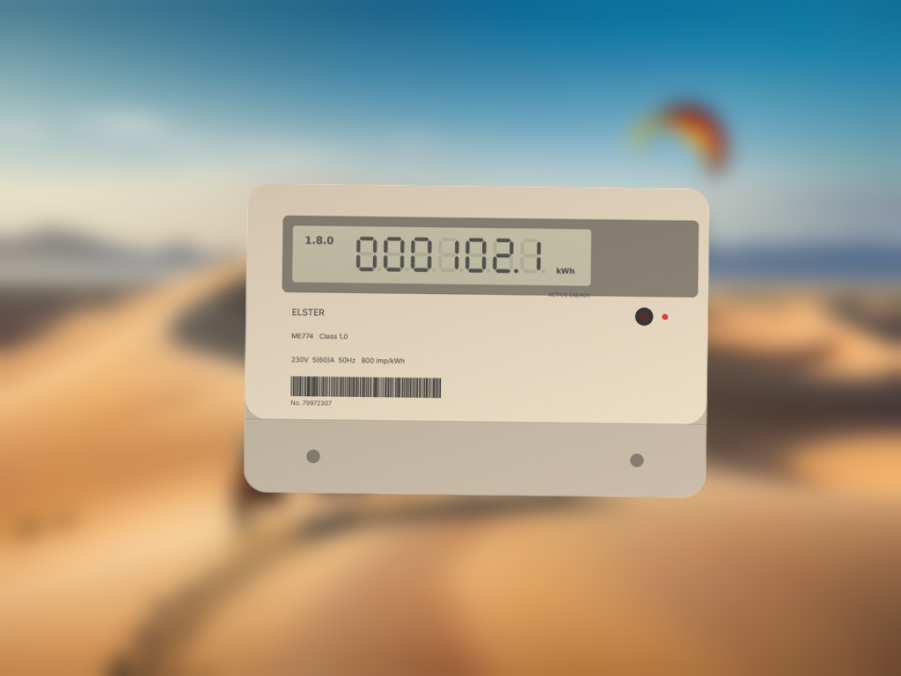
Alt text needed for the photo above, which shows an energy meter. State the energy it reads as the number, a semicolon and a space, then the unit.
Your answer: 102.1; kWh
